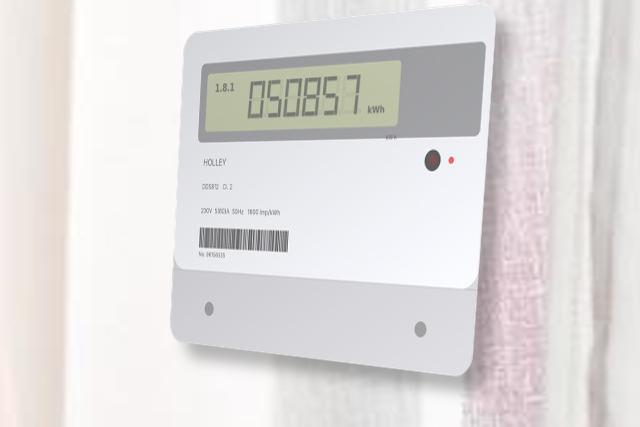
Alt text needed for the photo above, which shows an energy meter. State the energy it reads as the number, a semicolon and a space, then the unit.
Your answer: 50857; kWh
